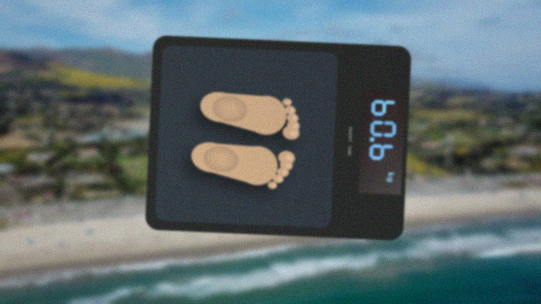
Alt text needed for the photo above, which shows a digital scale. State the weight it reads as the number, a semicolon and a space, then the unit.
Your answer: 60.6; kg
